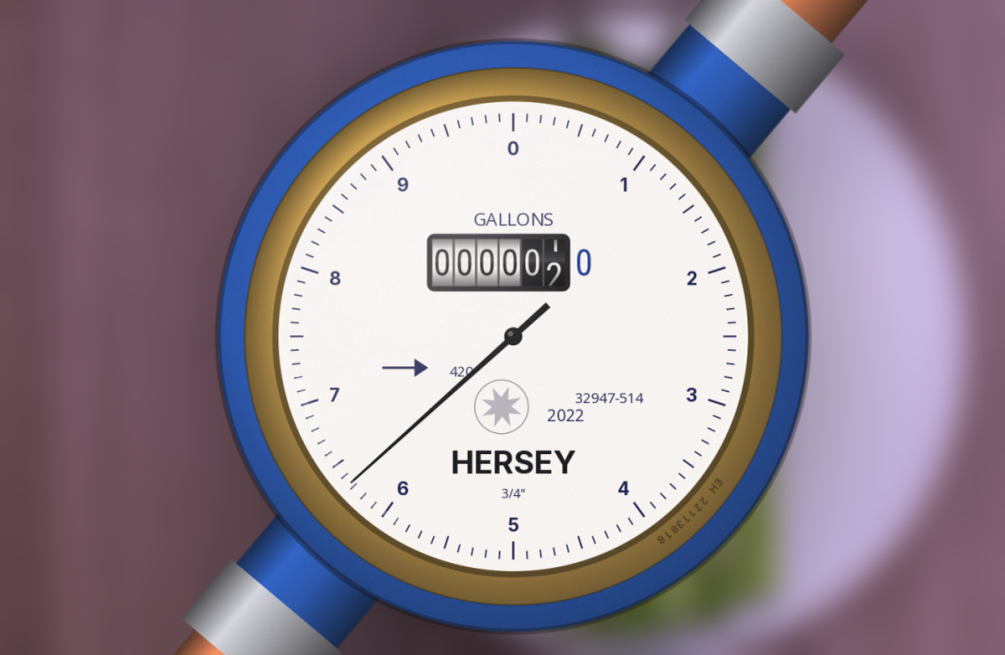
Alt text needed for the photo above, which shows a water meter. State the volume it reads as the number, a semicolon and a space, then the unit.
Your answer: 16.3; gal
